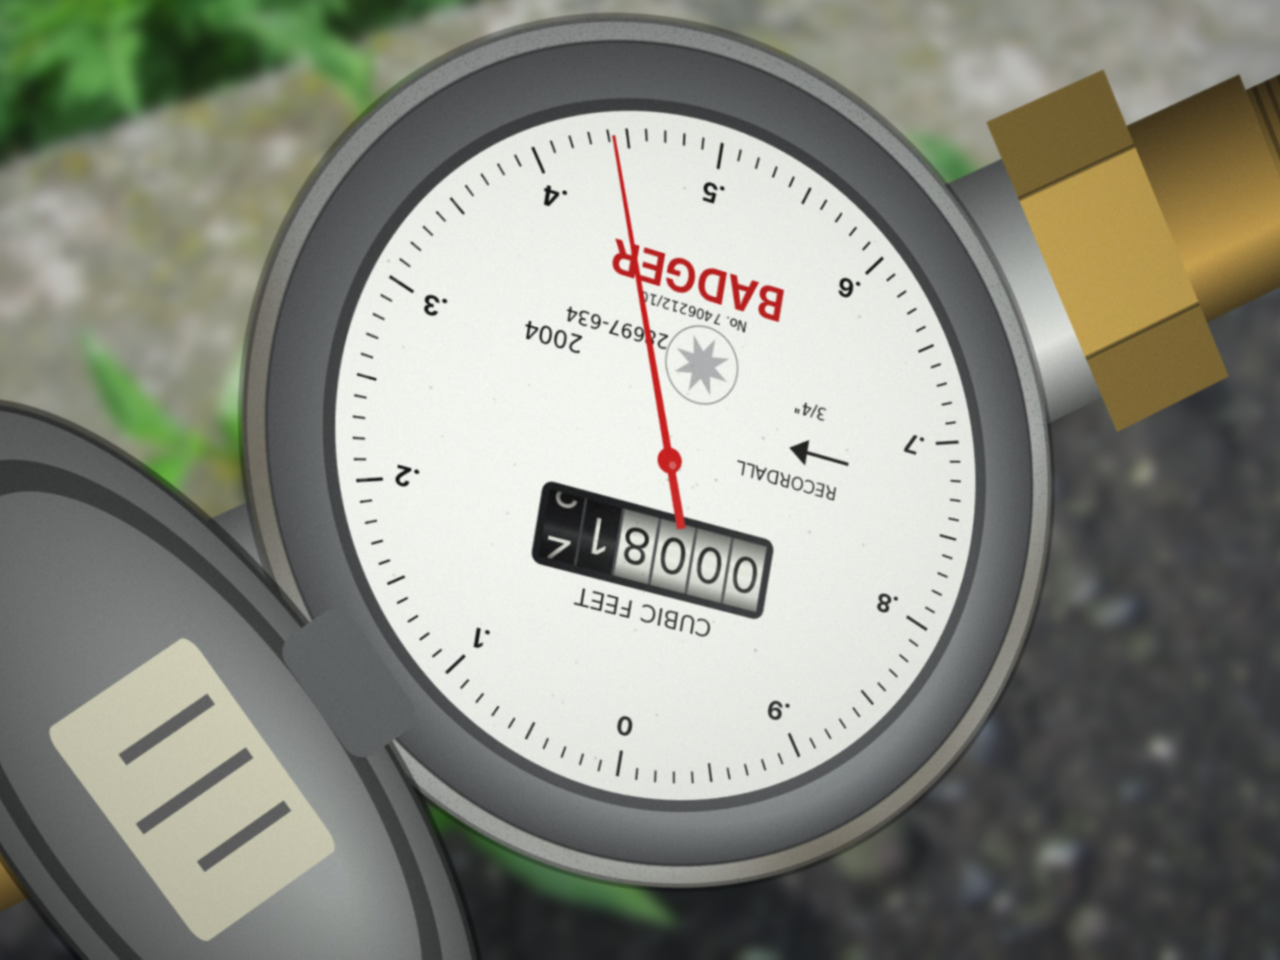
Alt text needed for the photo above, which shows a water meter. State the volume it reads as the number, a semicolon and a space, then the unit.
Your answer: 812.44; ft³
